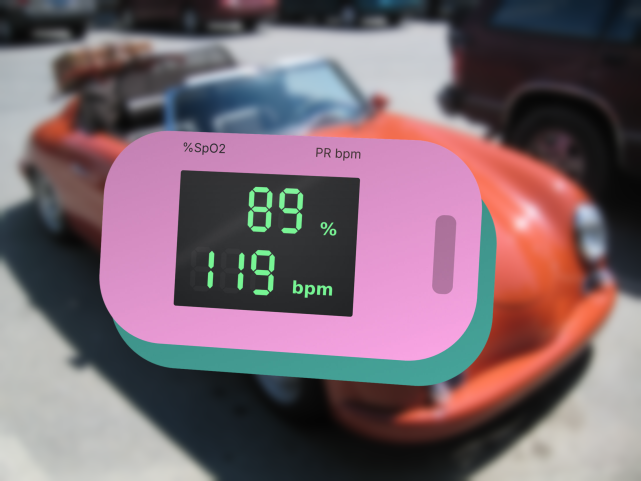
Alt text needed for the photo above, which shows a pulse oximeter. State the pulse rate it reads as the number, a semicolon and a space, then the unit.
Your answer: 119; bpm
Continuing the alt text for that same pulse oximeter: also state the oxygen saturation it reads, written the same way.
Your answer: 89; %
